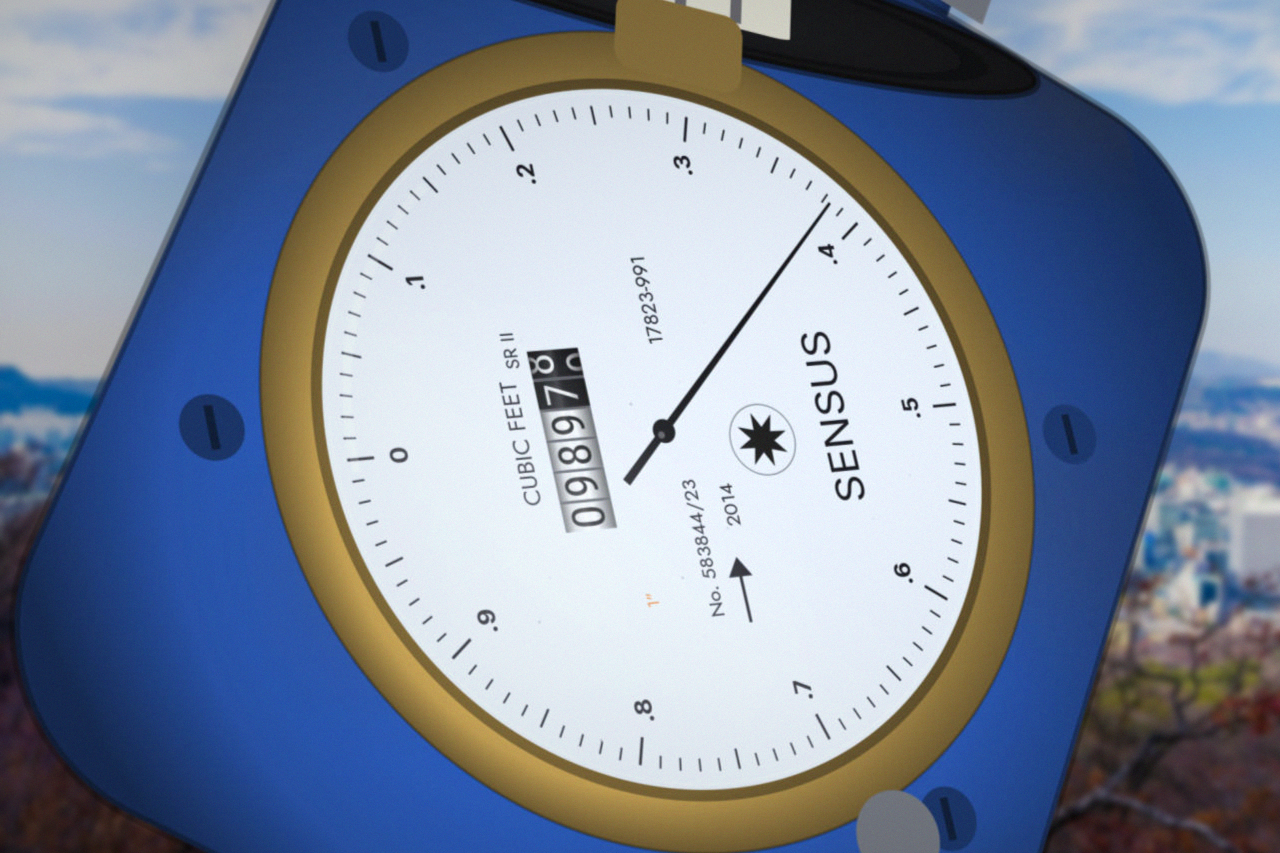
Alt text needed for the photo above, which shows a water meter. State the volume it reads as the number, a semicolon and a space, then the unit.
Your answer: 98978.38; ft³
